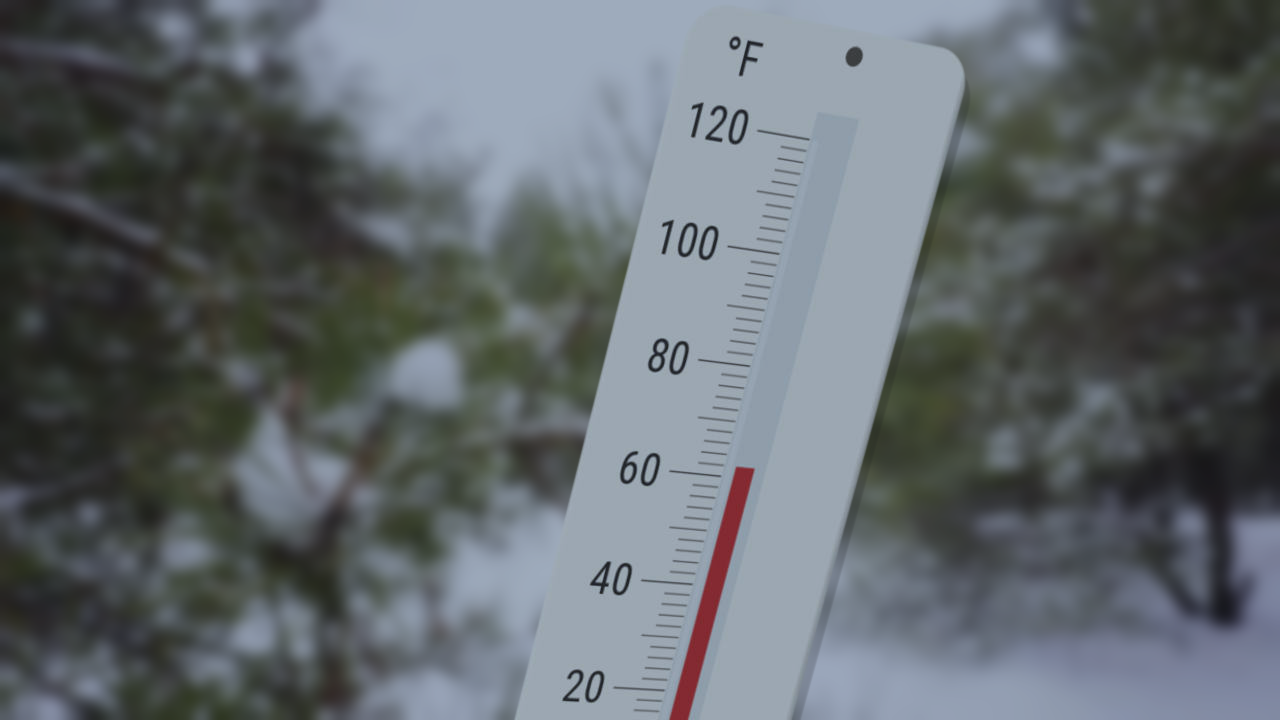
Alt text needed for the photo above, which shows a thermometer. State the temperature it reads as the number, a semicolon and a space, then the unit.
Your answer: 62; °F
